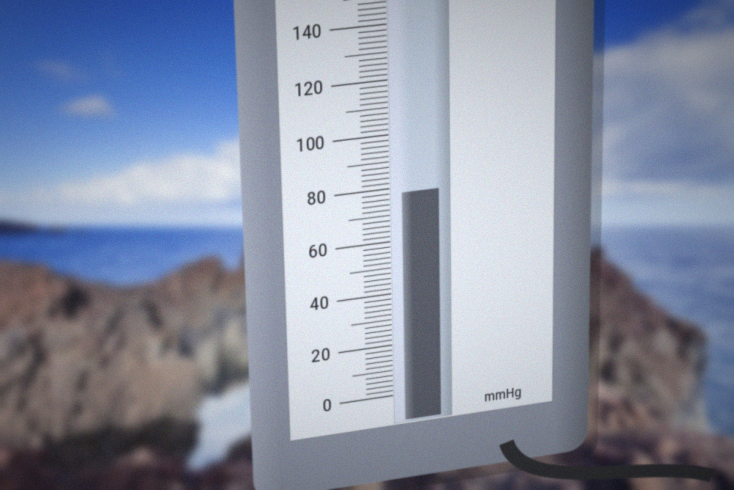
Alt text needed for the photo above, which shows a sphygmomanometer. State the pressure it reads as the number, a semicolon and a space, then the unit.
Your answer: 78; mmHg
